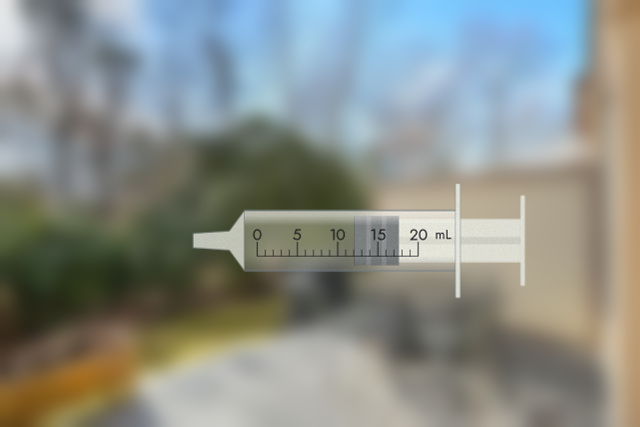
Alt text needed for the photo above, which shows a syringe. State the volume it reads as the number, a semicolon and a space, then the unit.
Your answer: 12; mL
